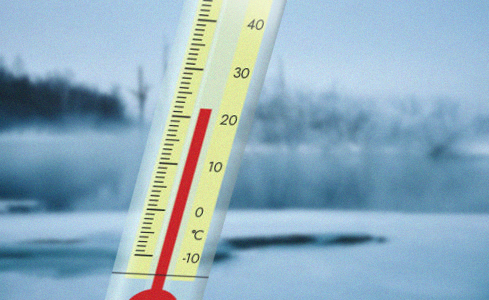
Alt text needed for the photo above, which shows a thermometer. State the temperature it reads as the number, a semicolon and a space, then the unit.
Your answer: 22; °C
